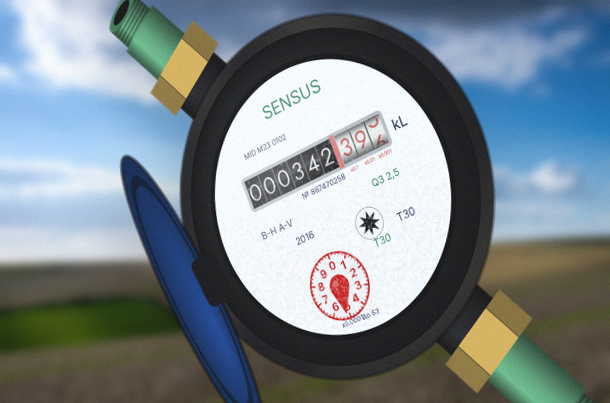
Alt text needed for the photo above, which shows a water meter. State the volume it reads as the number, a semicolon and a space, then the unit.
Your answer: 342.3955; kL
